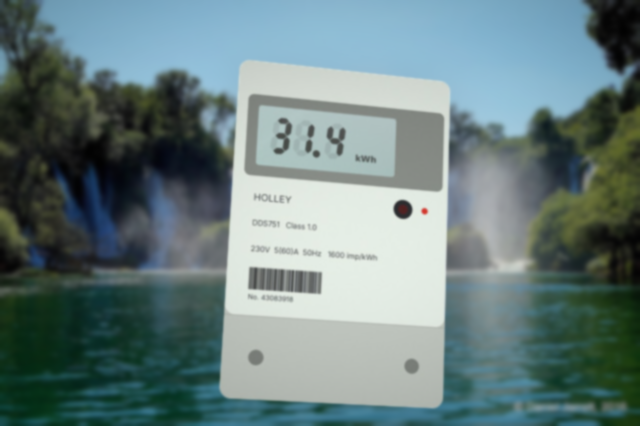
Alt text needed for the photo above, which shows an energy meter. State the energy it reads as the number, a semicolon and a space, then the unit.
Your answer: 31.4; kWh
